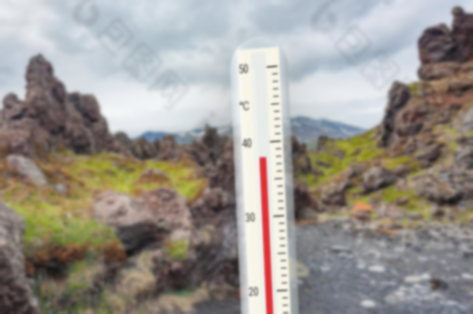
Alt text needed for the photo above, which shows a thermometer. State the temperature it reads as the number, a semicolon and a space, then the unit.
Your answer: 38; °C
